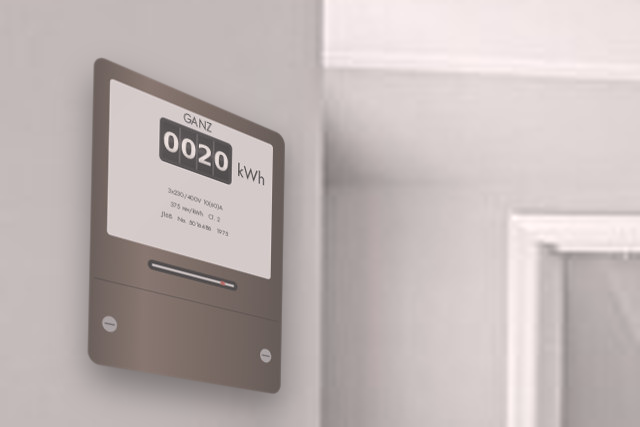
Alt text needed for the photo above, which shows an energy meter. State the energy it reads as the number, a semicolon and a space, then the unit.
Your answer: 20; kWh
